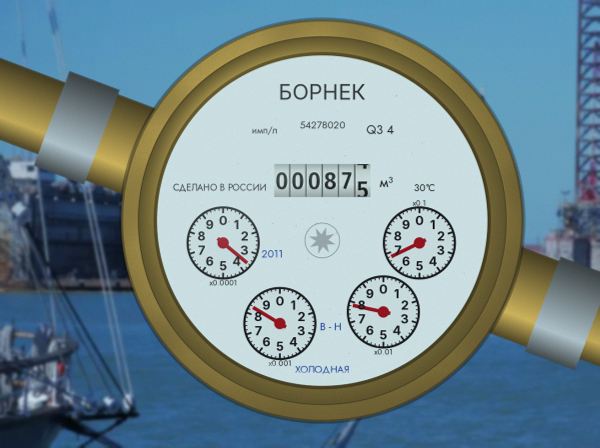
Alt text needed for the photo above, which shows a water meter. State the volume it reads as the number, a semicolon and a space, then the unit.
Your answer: 874.6783; m³
